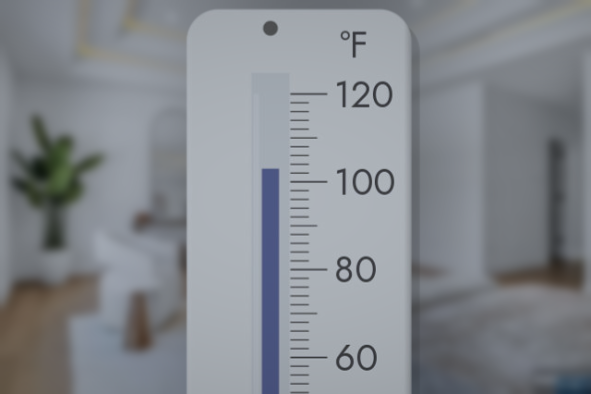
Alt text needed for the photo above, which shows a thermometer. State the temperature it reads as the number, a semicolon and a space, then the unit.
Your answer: 103; °F
